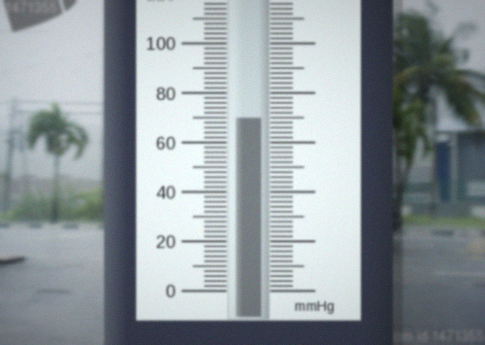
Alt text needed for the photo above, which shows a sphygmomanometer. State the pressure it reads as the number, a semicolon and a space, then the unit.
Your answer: 70; mmHg
